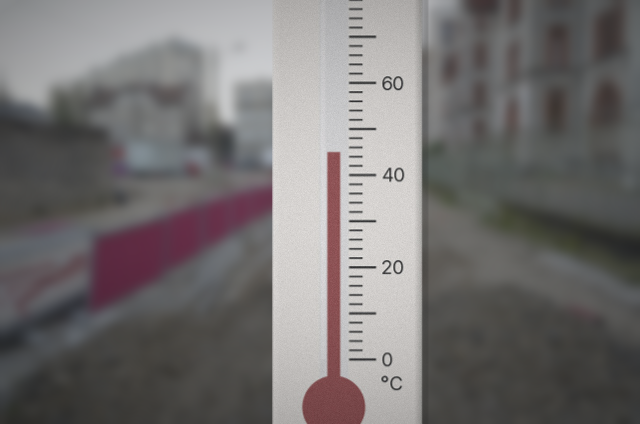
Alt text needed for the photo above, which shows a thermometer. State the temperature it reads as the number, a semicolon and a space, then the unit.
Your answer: 45; °C
